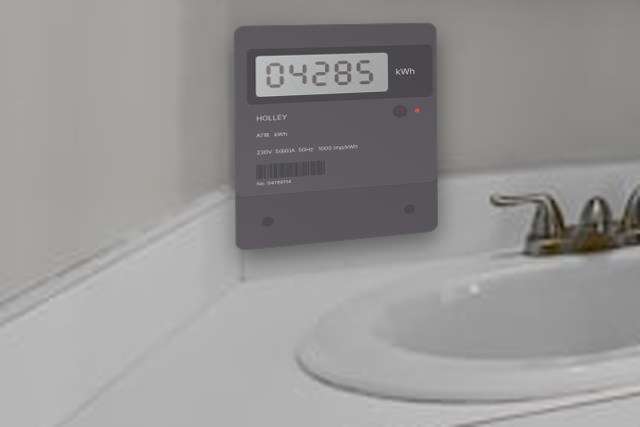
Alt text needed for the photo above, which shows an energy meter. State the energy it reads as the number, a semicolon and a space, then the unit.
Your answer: 4285; kWh
